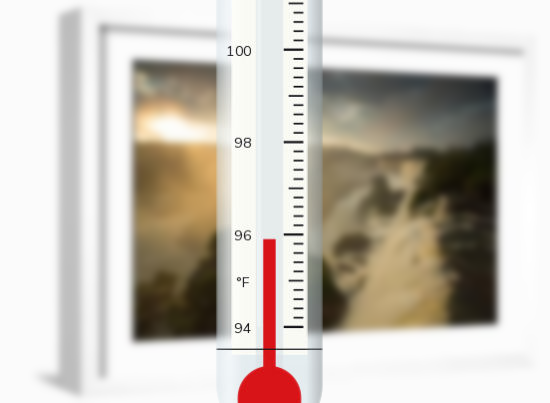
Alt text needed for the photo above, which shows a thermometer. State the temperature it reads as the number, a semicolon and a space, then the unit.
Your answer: 95.9; °F
